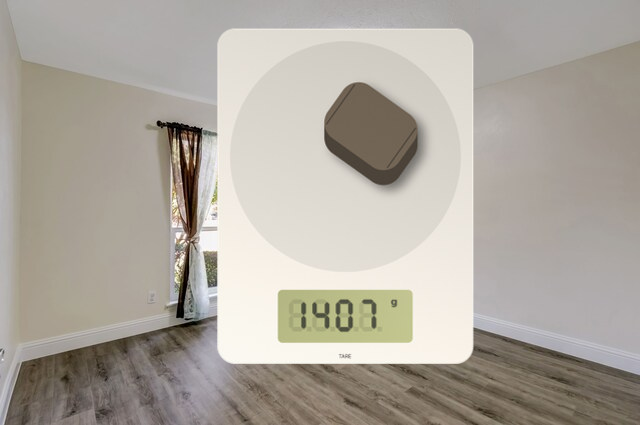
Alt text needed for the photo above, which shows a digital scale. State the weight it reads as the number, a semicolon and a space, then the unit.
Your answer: 1407; g
